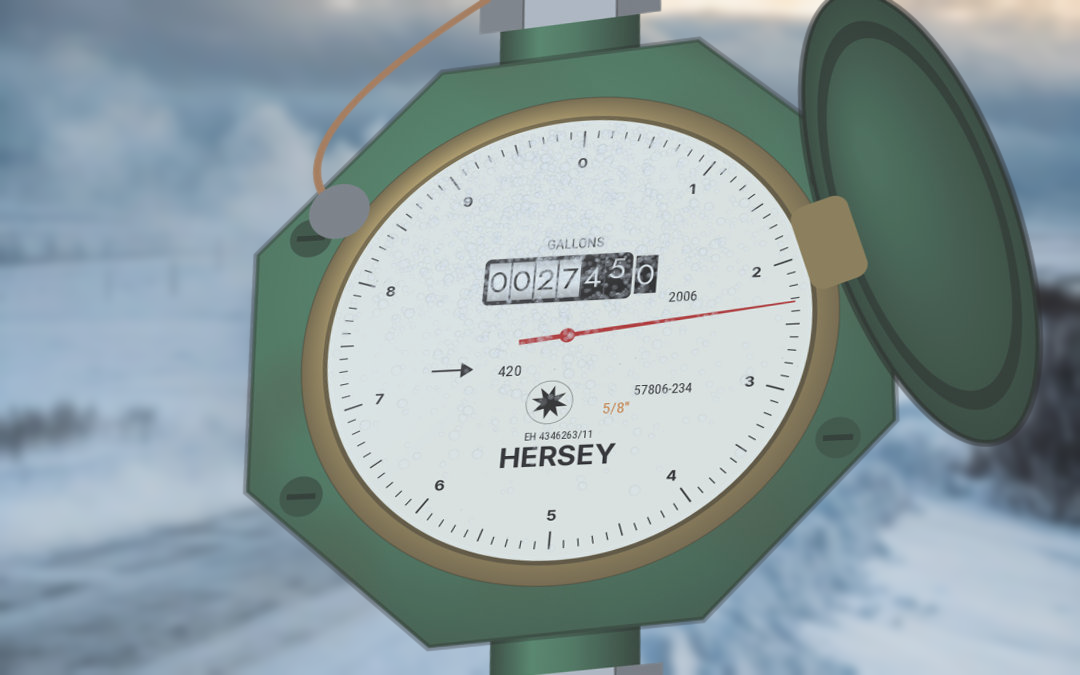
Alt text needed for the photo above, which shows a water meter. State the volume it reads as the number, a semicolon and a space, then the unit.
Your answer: 27452.3; gal
